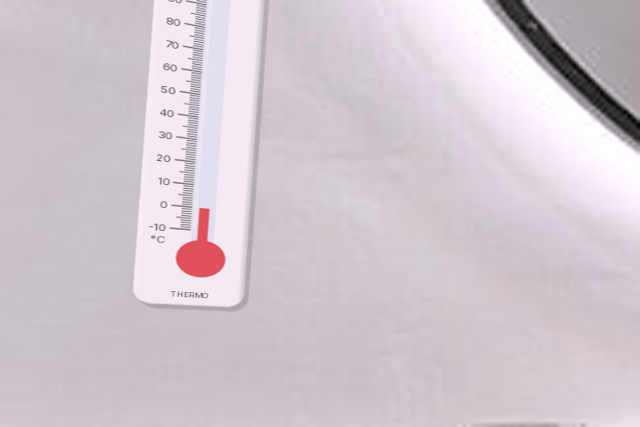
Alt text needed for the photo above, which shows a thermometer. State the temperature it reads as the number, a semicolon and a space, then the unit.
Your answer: 0; °C
